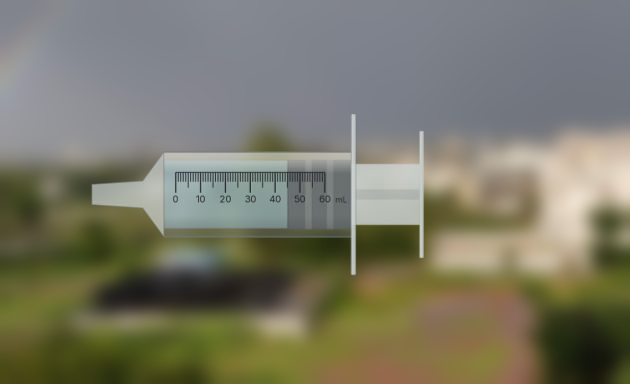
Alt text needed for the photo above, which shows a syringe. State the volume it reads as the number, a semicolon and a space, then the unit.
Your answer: 45; mL
